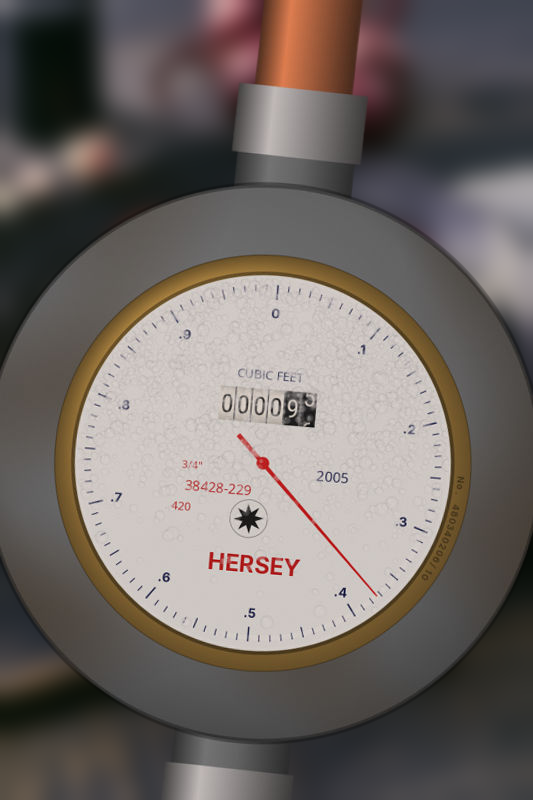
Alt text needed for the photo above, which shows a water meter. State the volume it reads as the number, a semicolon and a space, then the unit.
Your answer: 95.37; ft³
